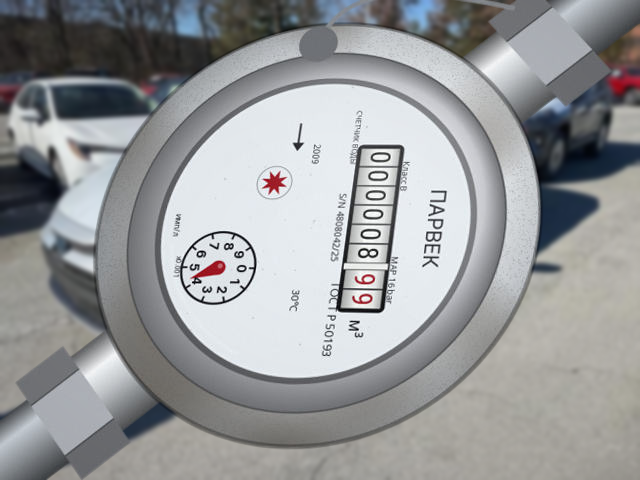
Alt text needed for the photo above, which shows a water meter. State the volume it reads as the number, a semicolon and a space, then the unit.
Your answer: 8.994; m³
